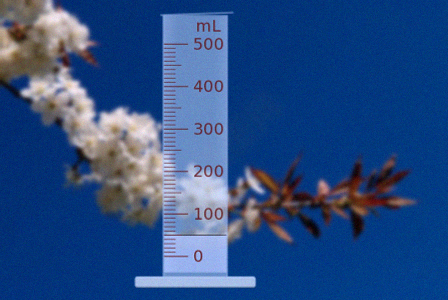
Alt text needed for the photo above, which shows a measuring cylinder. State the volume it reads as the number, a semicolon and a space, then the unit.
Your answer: 50; mL
